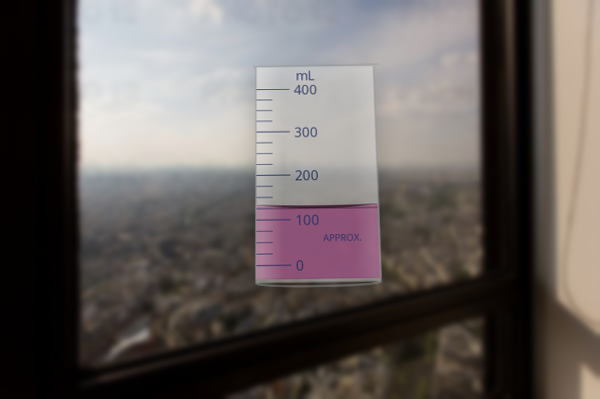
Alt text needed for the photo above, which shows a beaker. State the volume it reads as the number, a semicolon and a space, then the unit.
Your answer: 125; mL
